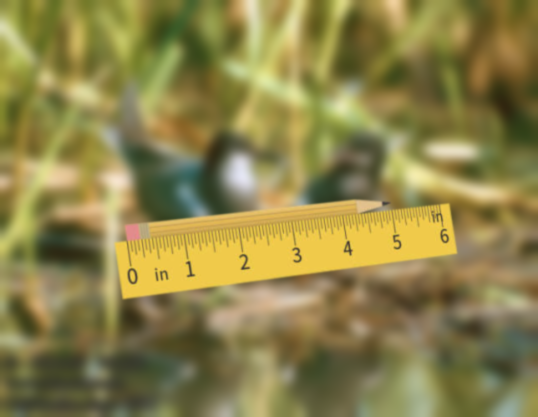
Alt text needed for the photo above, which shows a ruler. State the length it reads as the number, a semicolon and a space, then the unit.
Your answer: 5; in
